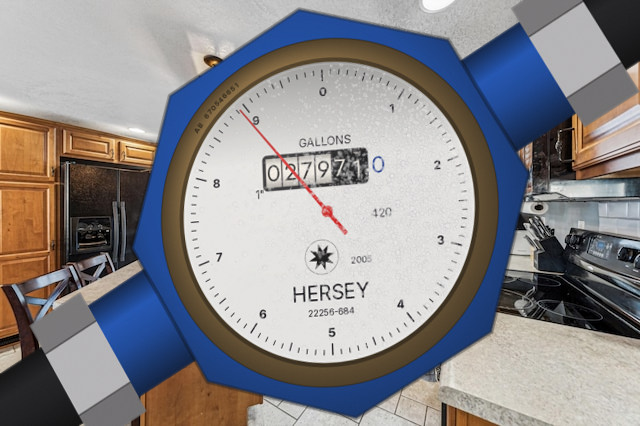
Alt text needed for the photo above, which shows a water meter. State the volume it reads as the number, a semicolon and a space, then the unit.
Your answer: 279708.9; gal
